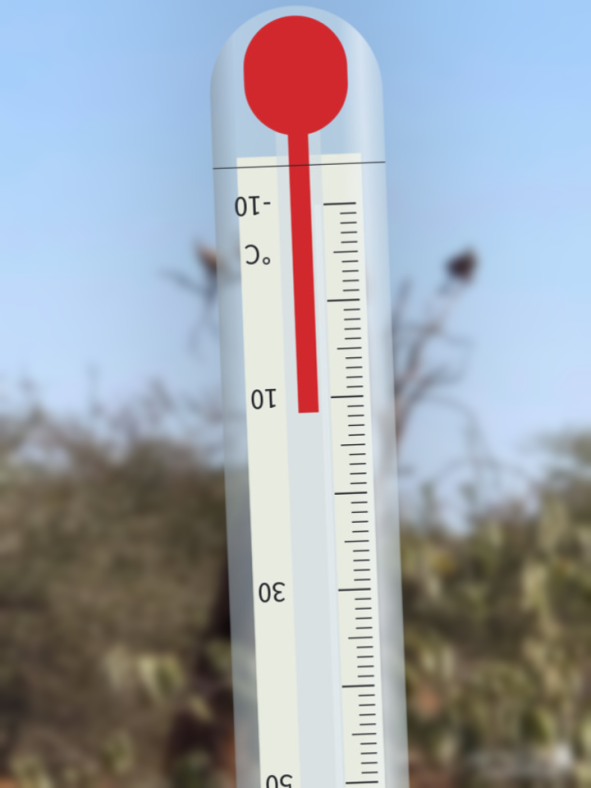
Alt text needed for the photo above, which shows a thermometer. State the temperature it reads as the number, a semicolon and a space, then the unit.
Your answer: 11.5; °C
